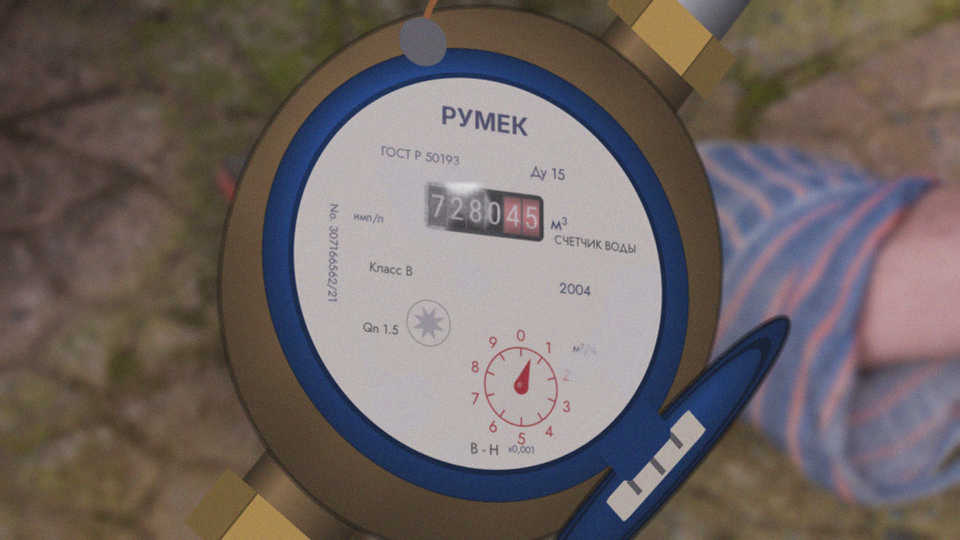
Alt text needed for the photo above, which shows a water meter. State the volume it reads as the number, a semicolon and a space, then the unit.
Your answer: 7280.450; m³
